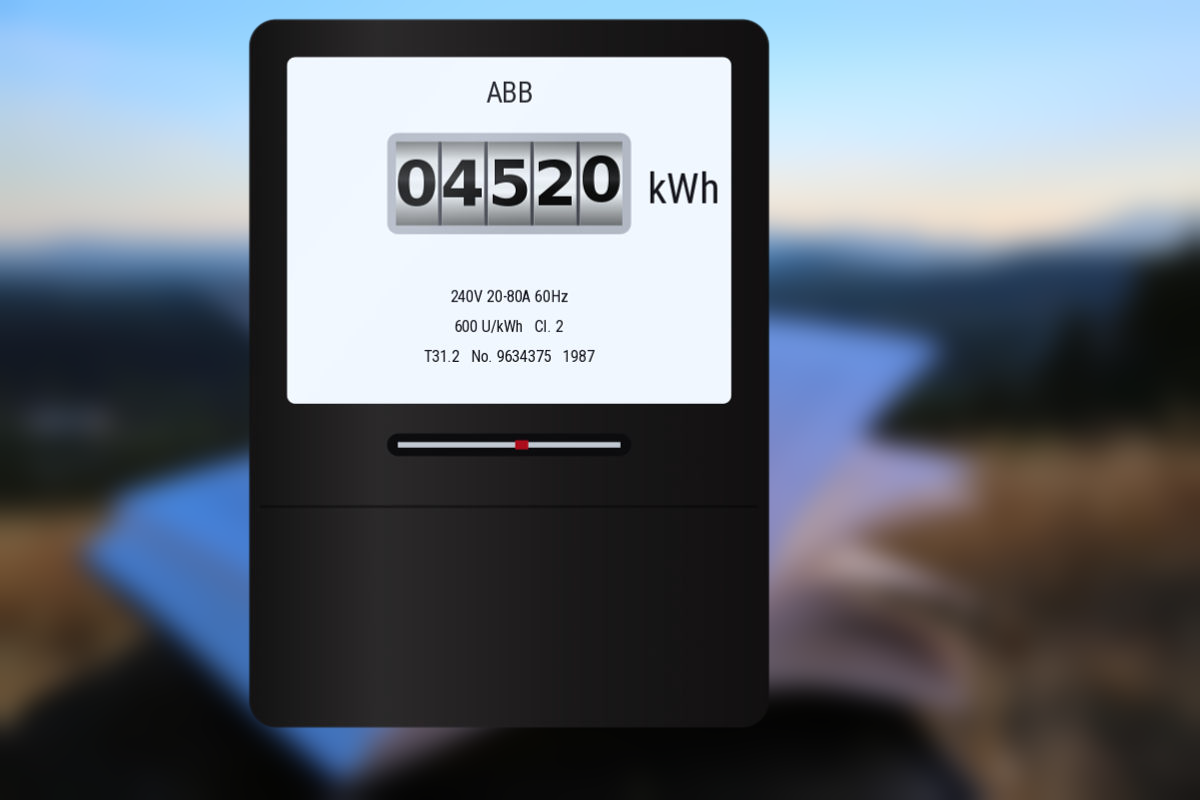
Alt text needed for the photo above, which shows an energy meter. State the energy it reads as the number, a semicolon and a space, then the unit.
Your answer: 4520; kWh
